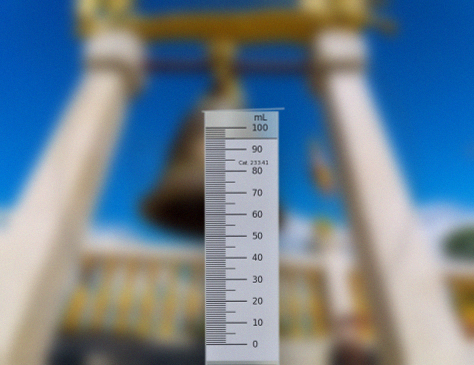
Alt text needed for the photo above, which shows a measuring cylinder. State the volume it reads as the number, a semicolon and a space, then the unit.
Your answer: 95; mL
